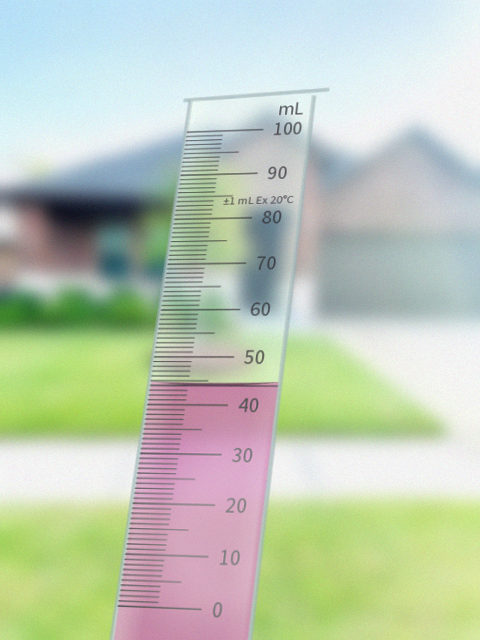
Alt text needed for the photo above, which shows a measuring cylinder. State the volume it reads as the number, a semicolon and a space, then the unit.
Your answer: 44; mL
